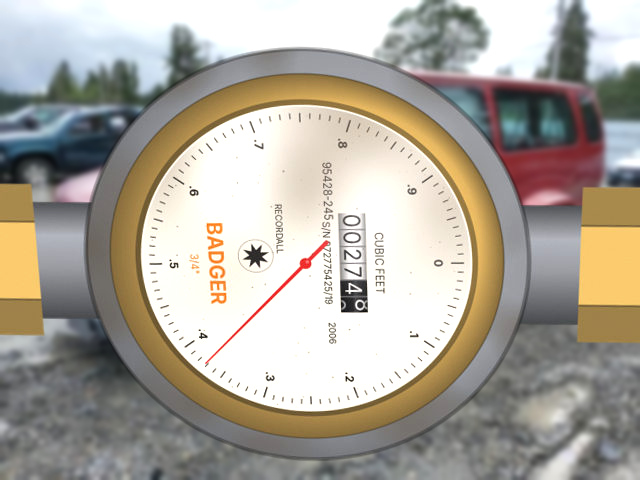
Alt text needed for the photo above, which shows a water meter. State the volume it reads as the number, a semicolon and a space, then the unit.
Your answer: 2748.37; ft³
